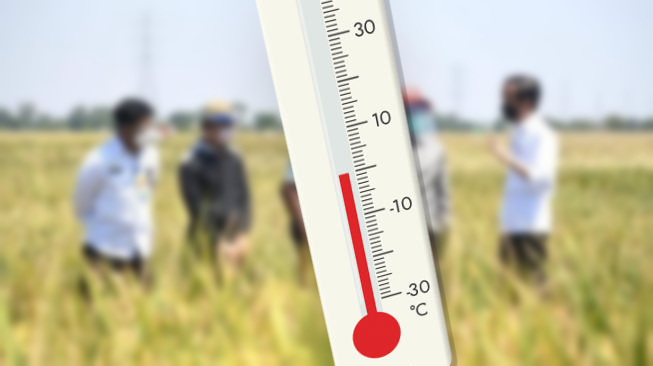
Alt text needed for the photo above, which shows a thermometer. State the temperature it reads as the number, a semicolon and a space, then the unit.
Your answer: 0; °C
